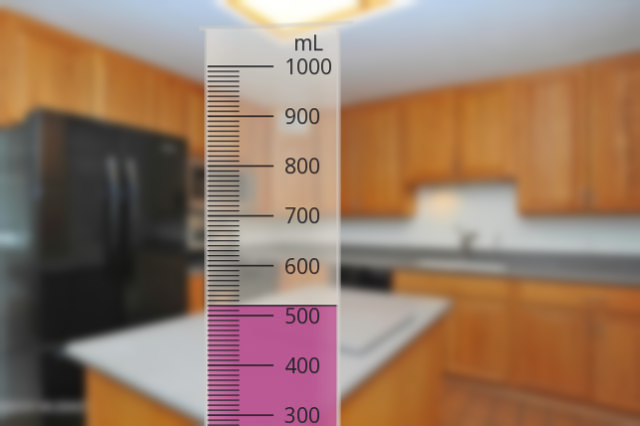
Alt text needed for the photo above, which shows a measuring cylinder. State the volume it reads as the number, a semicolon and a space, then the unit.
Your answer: 520; mL
